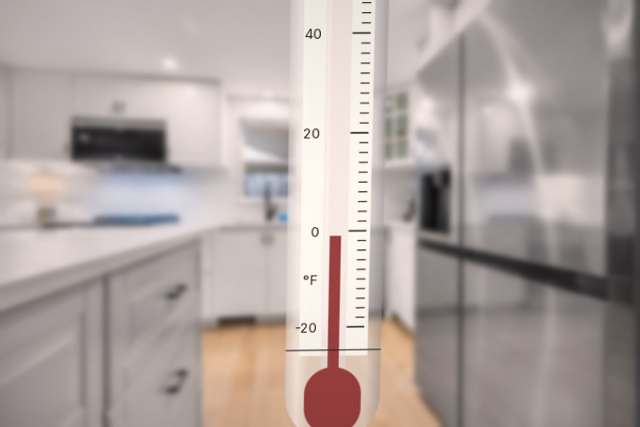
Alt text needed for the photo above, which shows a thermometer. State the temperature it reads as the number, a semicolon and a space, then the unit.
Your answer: -1; °F
